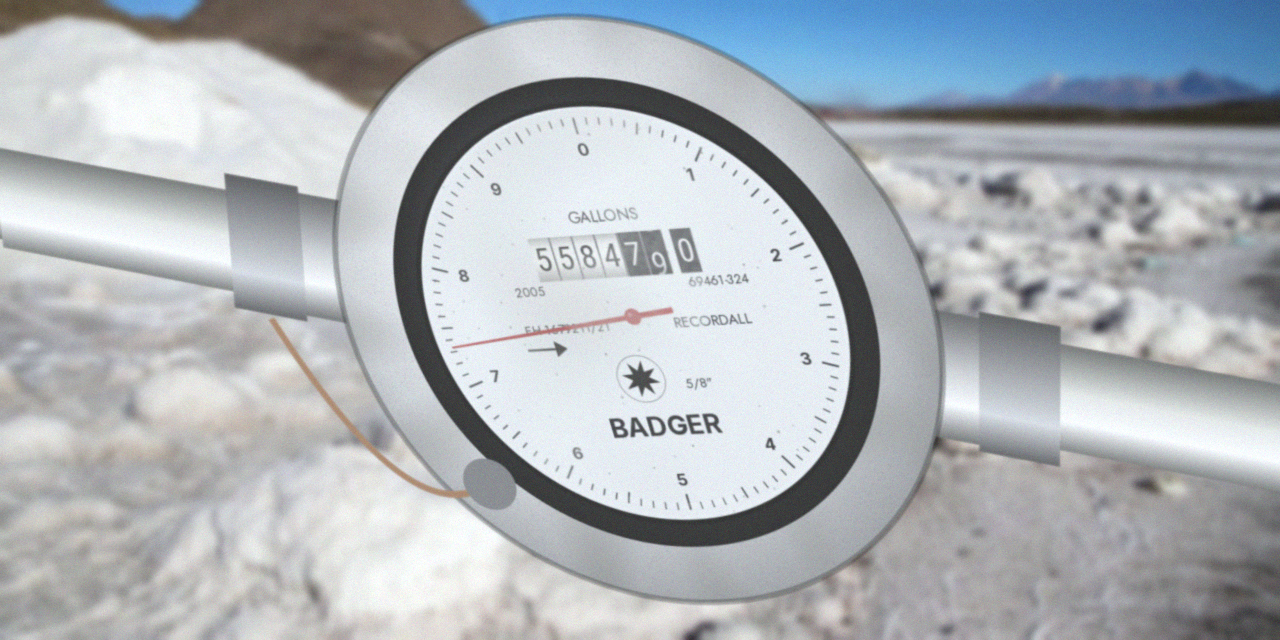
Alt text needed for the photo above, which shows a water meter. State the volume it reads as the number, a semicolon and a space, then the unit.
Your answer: 5584787.3; gal
